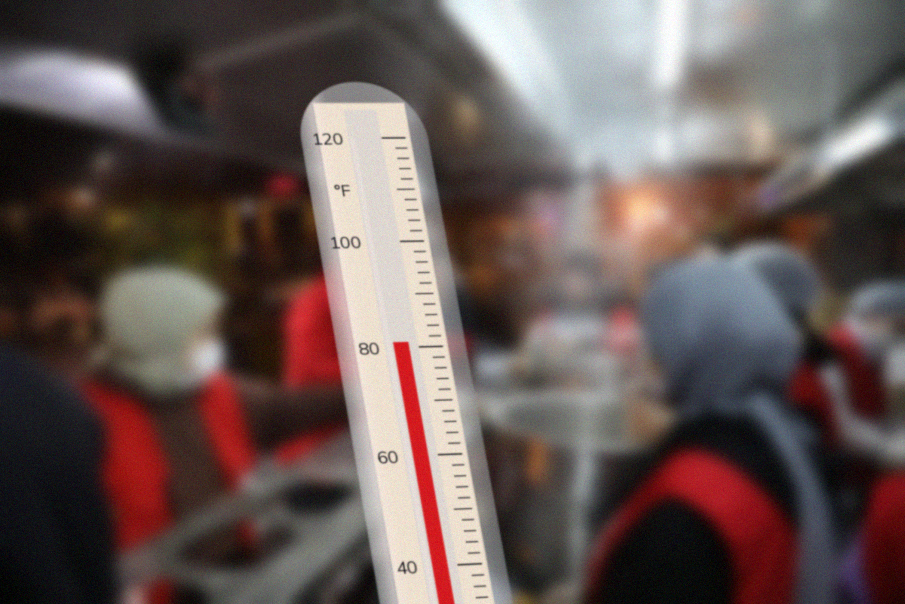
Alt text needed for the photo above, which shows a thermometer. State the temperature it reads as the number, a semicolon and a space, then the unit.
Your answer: 81; °F
